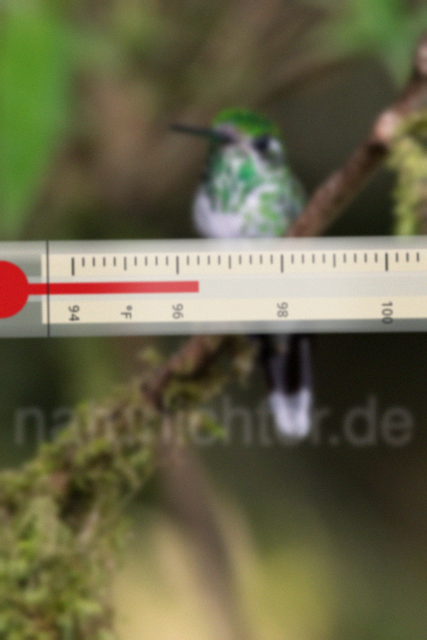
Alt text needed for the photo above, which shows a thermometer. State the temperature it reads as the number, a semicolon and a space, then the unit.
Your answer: 96.4; °F
